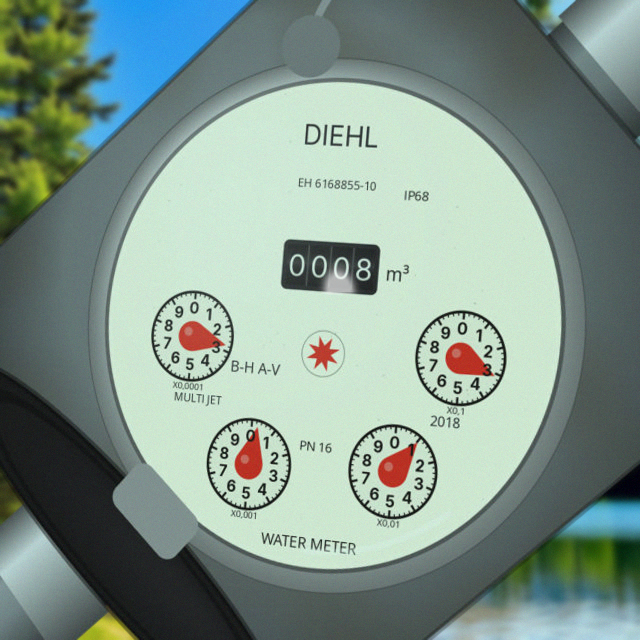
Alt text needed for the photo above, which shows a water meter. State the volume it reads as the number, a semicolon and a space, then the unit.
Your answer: 8.3102; m³
